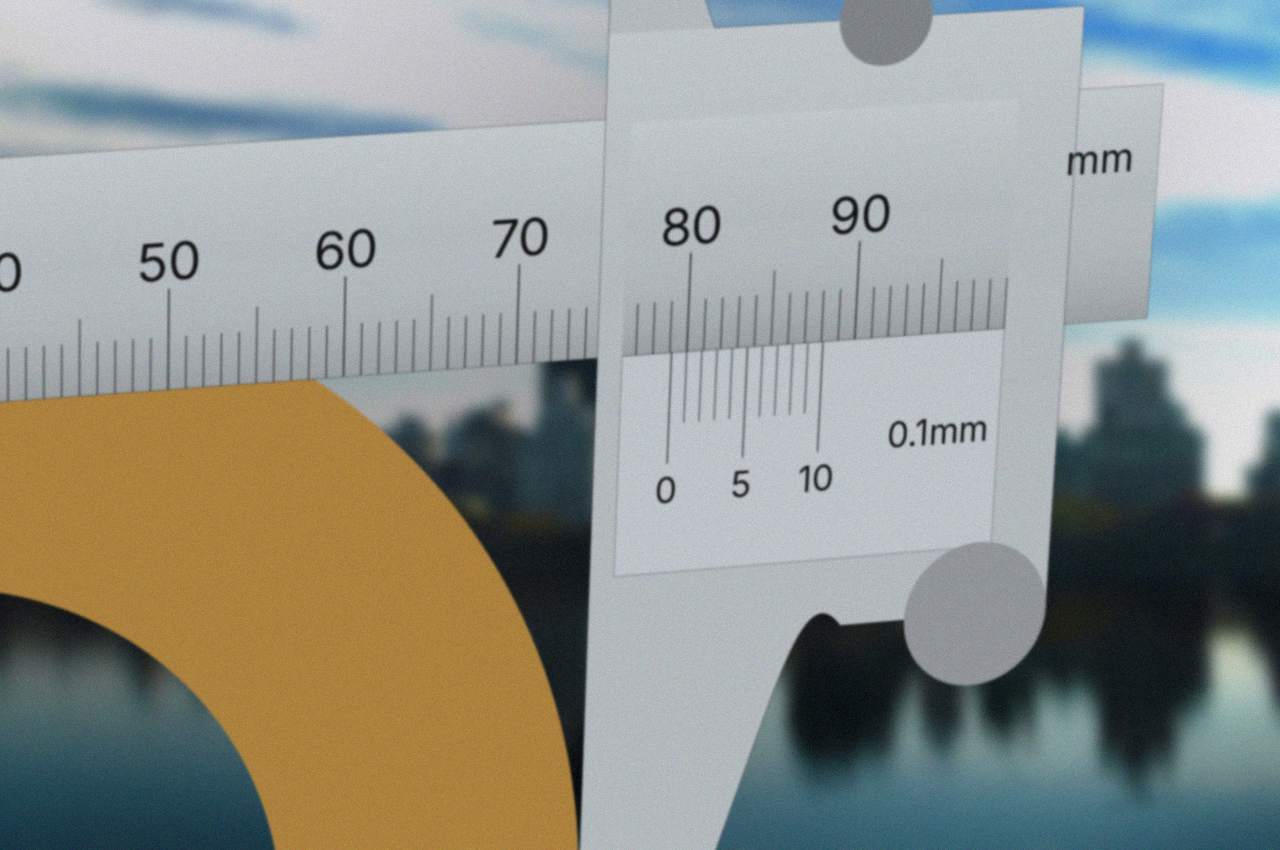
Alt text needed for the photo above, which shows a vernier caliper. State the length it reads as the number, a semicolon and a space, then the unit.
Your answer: 79.1; mm
